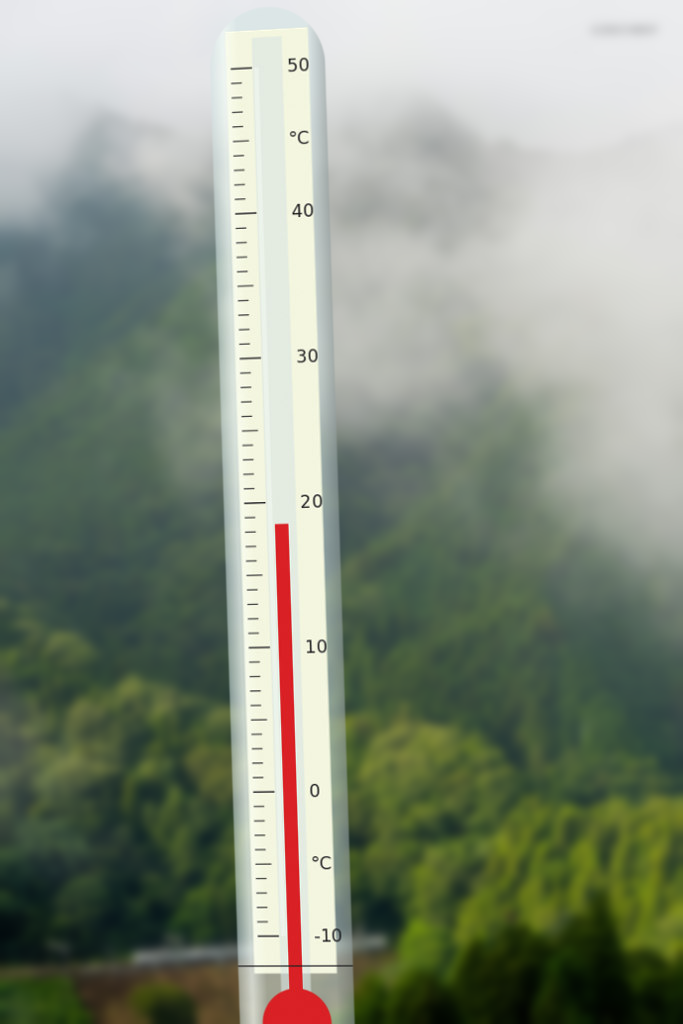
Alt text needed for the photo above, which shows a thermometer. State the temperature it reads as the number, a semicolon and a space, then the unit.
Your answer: 18.5; °C
